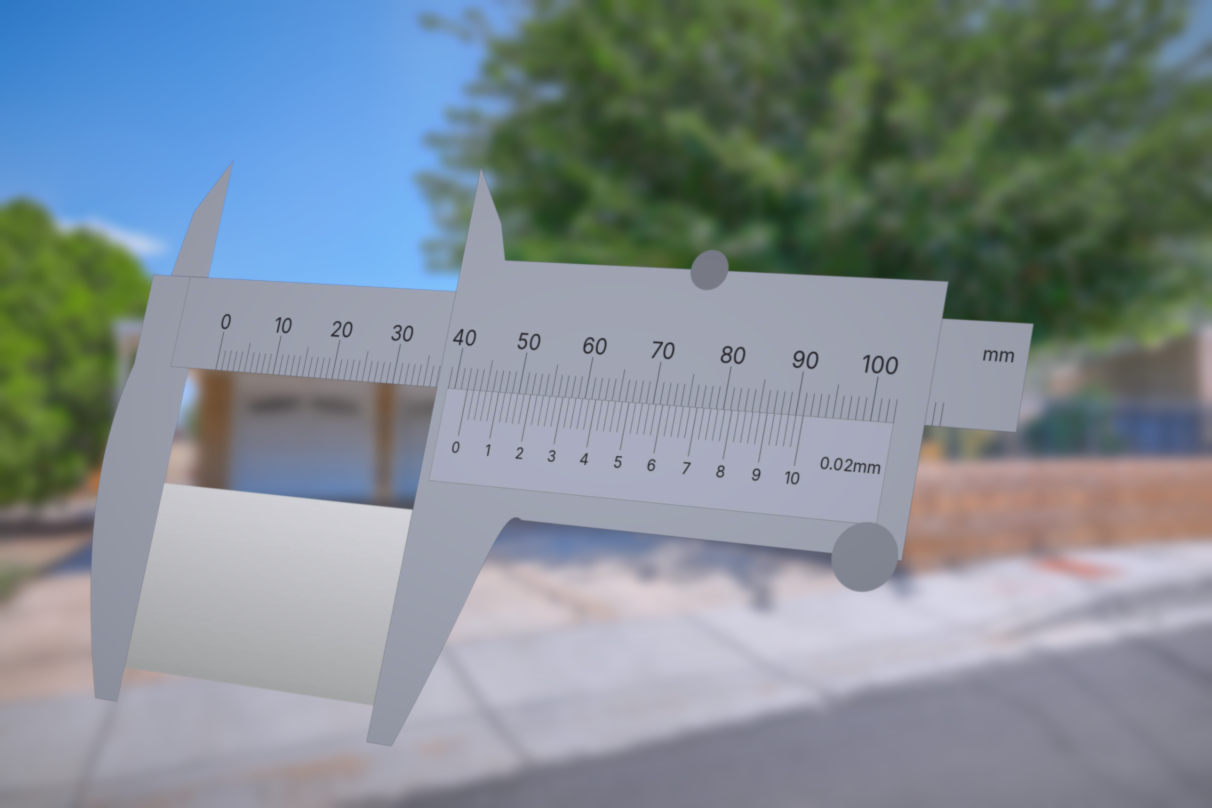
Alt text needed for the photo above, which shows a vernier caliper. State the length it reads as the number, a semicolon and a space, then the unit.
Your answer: 42.0; mm
